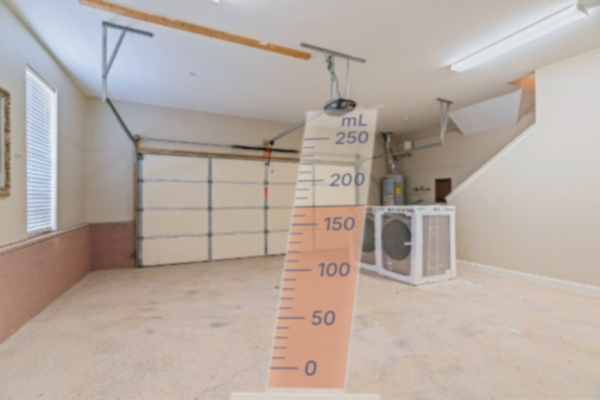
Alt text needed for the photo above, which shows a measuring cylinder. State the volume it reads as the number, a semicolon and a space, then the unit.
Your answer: 170; mL
